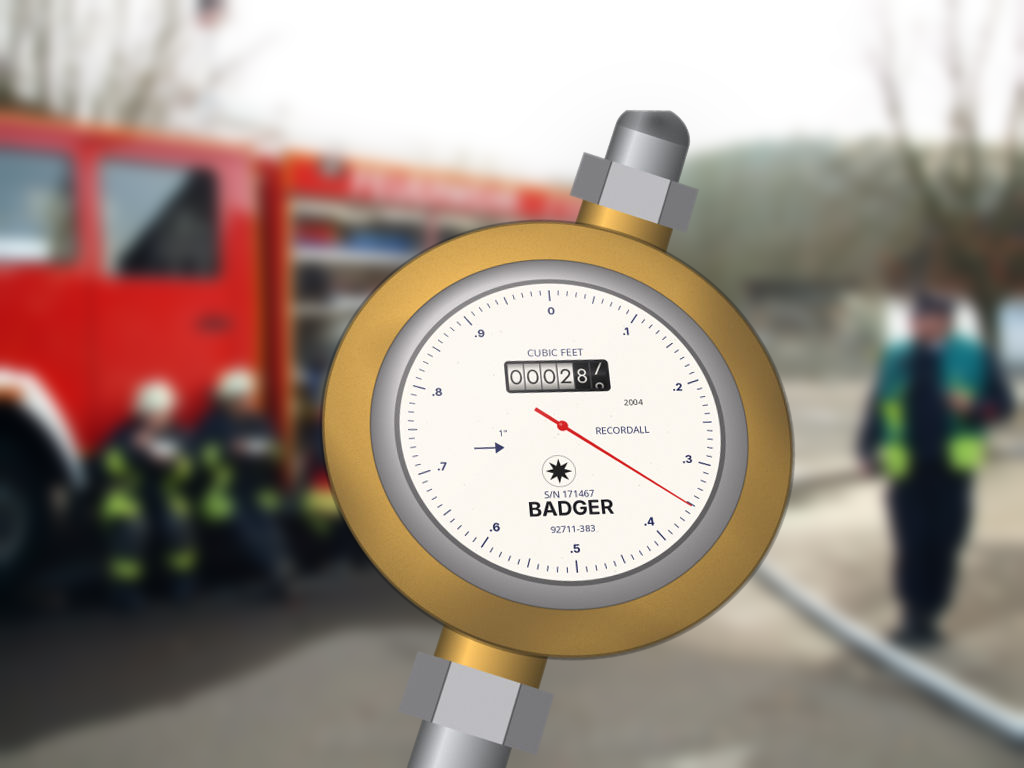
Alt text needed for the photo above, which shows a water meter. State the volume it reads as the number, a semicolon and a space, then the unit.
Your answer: 287.35; ft³
